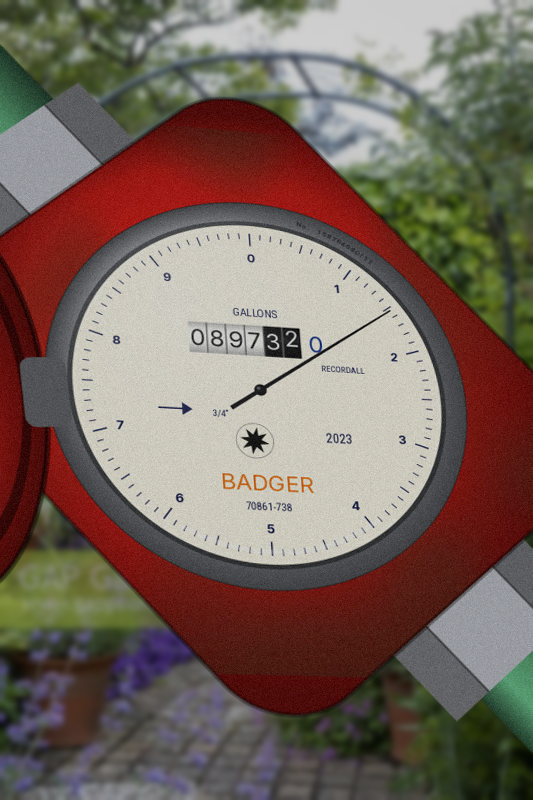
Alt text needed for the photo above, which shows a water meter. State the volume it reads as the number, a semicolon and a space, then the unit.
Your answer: 897321.5; gal
